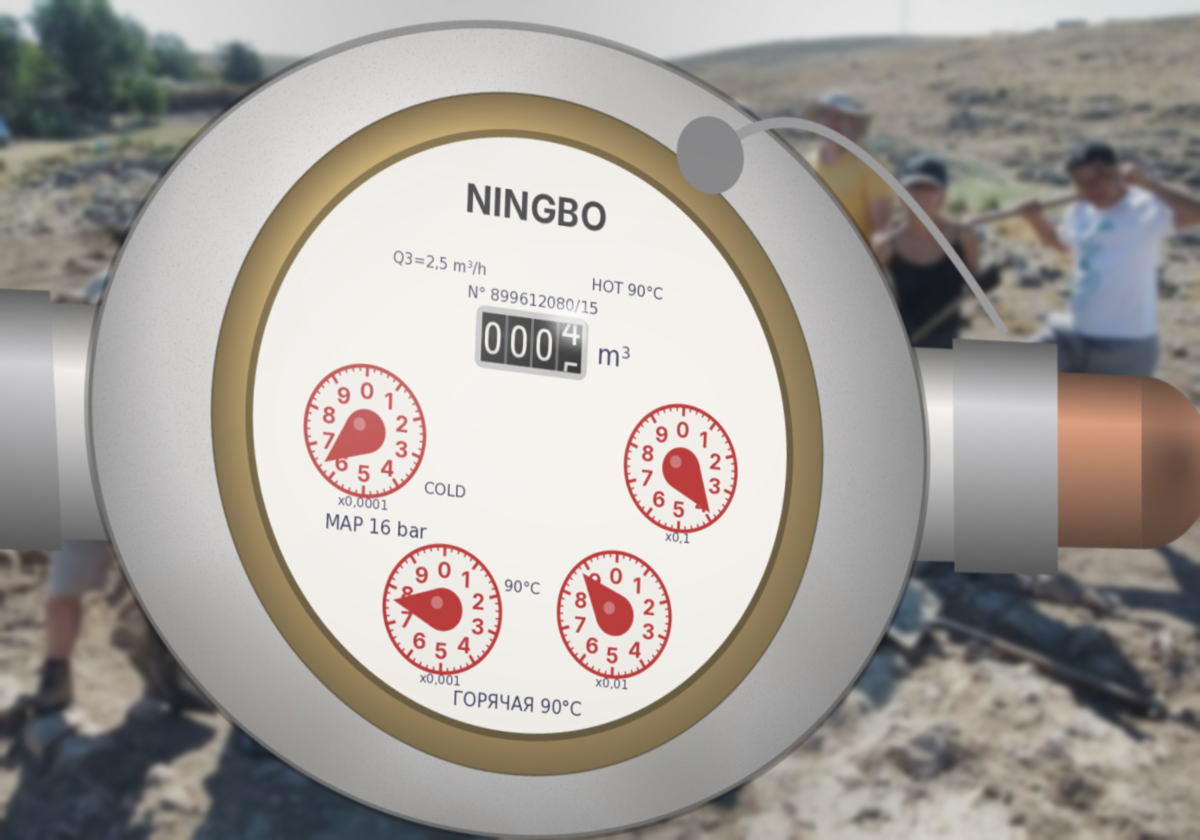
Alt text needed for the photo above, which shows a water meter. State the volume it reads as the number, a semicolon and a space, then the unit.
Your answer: 4.3876; m³
